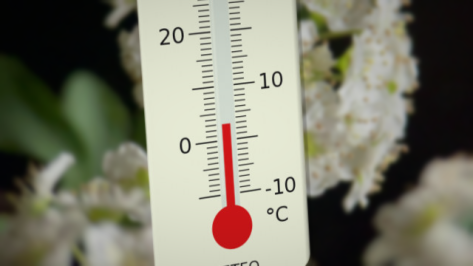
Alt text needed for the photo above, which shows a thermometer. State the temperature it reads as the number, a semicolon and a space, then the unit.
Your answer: 3; °C
